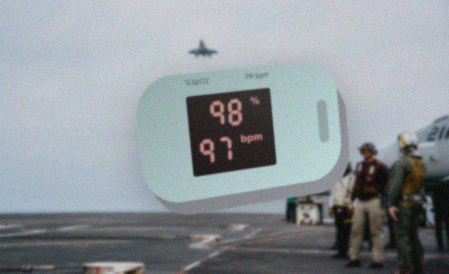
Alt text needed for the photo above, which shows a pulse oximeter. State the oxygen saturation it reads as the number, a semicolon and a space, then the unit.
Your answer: 98; %
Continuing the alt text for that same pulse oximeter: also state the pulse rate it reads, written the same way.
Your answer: 97; bpm
